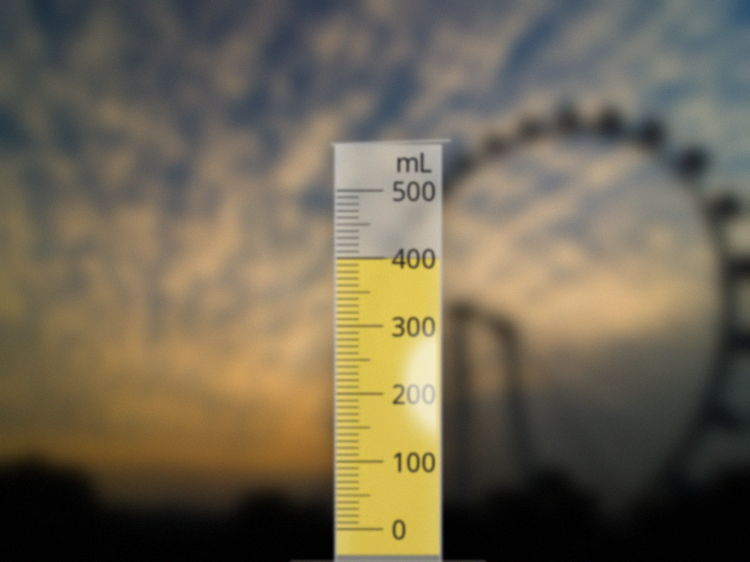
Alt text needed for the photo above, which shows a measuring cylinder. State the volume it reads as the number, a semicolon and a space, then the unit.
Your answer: 400; mL
